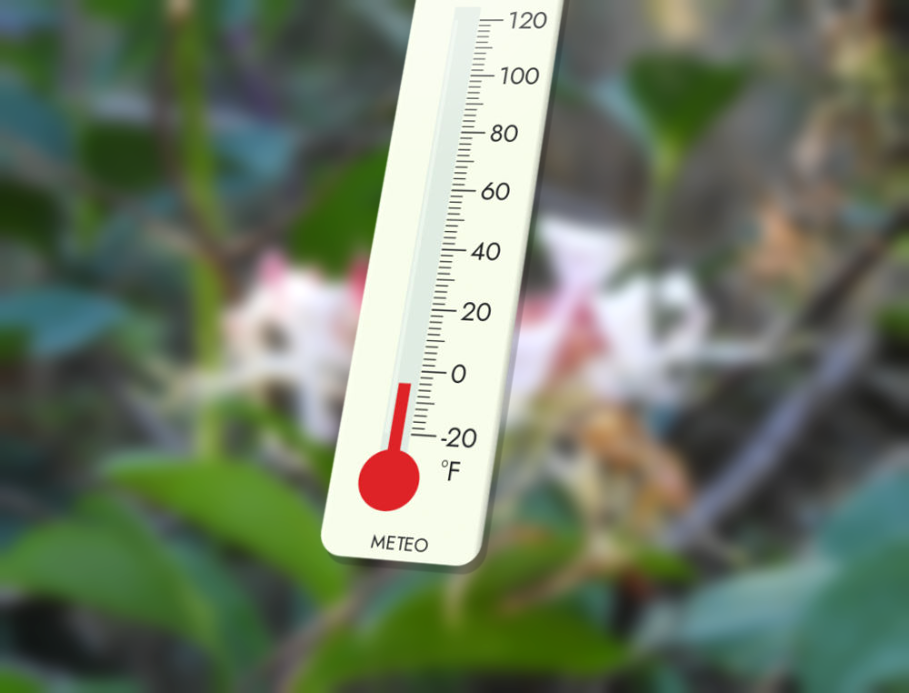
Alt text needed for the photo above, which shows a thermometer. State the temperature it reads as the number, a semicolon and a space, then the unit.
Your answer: -4; °F
